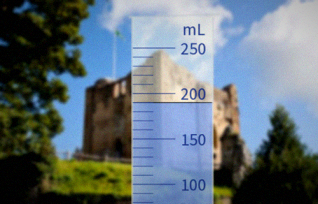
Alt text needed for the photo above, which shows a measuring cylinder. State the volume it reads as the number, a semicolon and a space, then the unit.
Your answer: 190; mL
